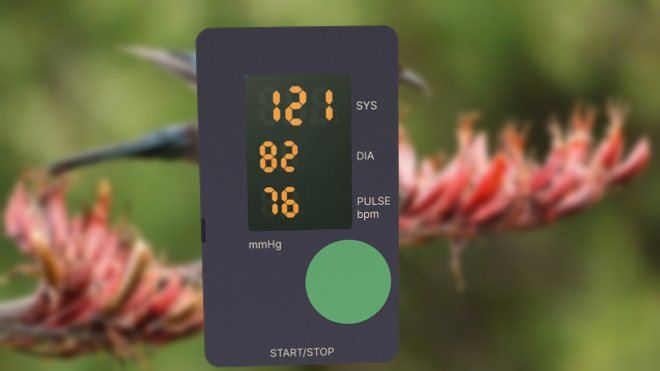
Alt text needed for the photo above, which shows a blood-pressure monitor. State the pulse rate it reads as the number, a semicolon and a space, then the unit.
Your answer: 76; bpm
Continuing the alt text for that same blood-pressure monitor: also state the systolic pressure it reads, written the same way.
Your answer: 121; mmHg
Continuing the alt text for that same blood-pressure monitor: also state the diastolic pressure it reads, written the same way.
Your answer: 82; mmHg
